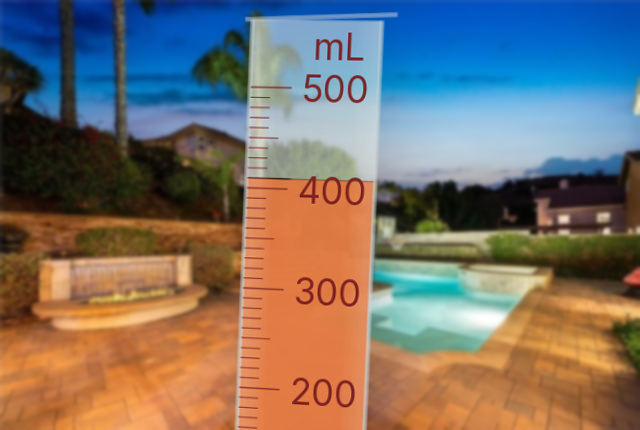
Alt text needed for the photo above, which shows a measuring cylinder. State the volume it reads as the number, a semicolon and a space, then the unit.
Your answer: 410; mL
